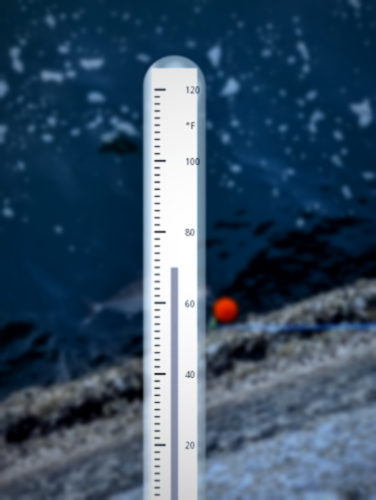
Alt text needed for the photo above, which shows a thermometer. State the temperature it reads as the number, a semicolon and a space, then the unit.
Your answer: 70; °F
